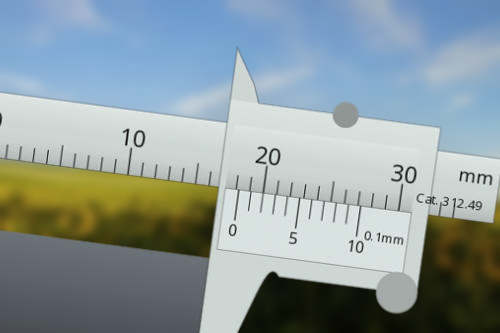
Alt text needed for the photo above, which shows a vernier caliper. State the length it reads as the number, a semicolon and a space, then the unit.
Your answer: 18.2; mm
